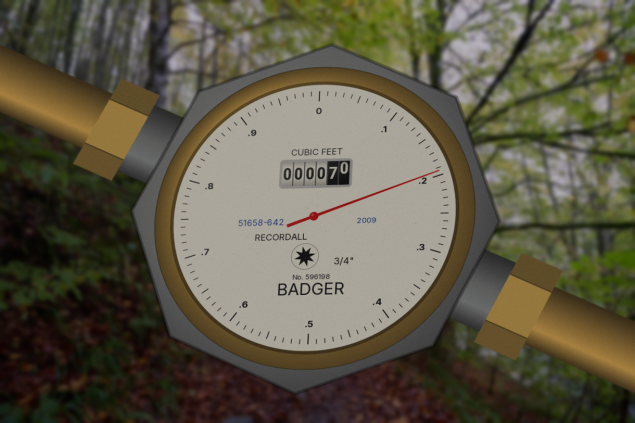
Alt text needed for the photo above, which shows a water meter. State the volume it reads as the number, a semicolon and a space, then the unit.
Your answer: 70.19; ft³
